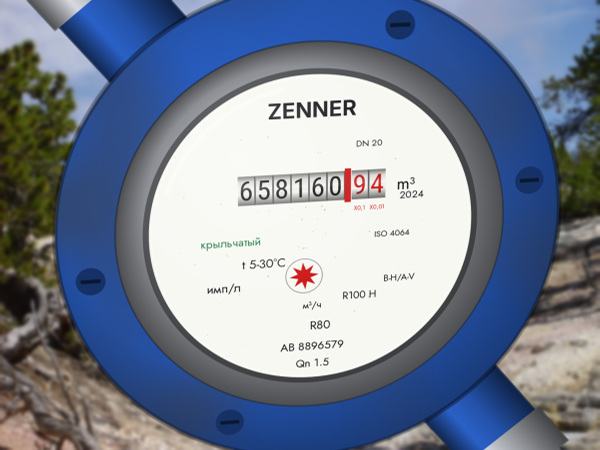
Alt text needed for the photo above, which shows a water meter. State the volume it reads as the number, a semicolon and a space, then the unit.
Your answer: 658160.94; m³
